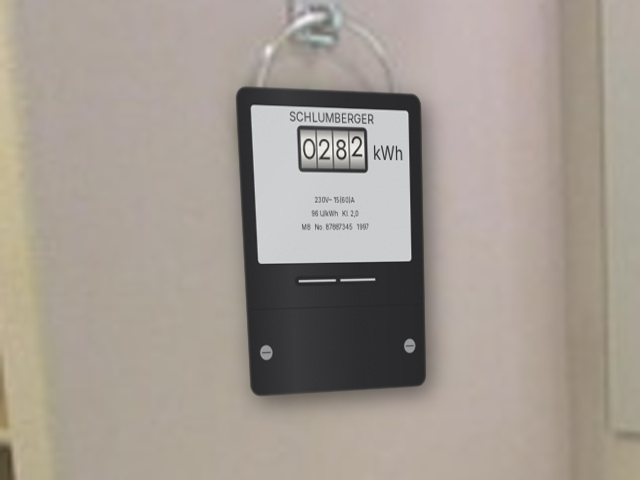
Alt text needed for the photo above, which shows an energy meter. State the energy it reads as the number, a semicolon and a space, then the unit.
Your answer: 282; kWh
